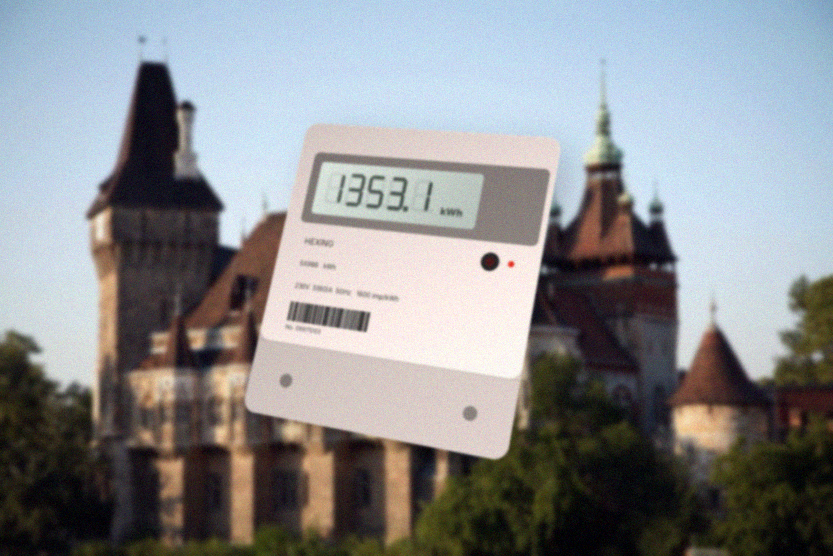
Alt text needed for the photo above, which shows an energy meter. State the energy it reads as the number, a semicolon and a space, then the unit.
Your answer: 1353.1; kWh
